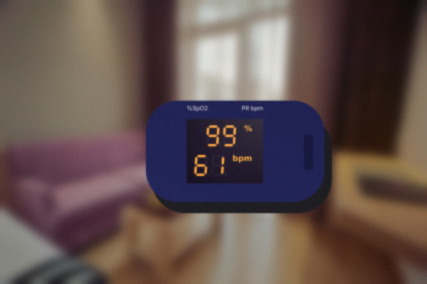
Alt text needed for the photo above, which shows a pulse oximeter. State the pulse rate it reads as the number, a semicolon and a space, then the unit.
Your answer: 61; bpm
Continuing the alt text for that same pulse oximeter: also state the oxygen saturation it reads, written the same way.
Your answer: 99; %
